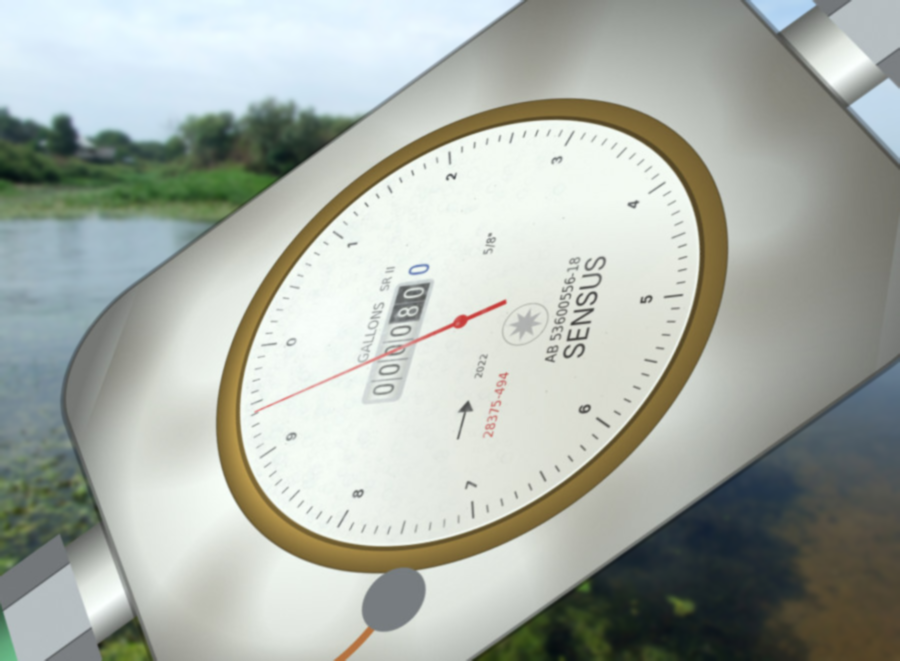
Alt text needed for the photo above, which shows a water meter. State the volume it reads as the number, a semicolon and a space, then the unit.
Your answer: 799.4; gal
